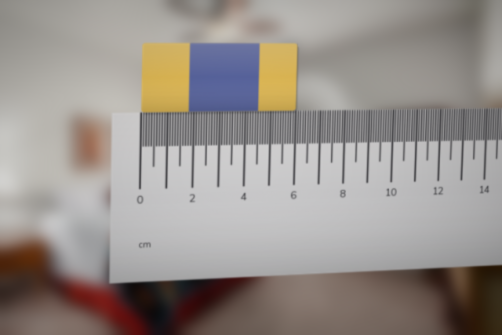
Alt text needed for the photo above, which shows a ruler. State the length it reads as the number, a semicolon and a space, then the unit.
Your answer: 6; cm
